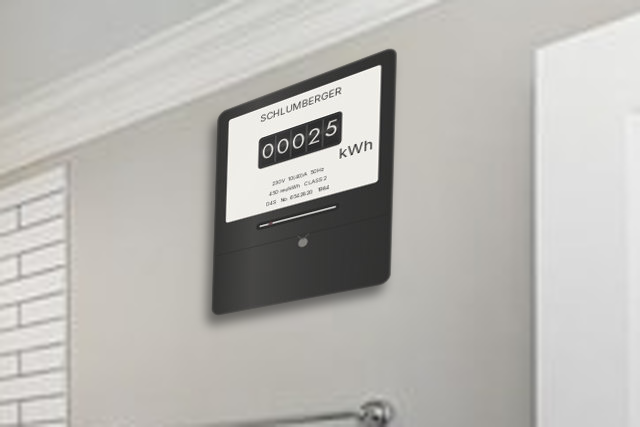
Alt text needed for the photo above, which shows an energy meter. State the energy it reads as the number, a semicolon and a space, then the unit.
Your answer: 25; kWh
